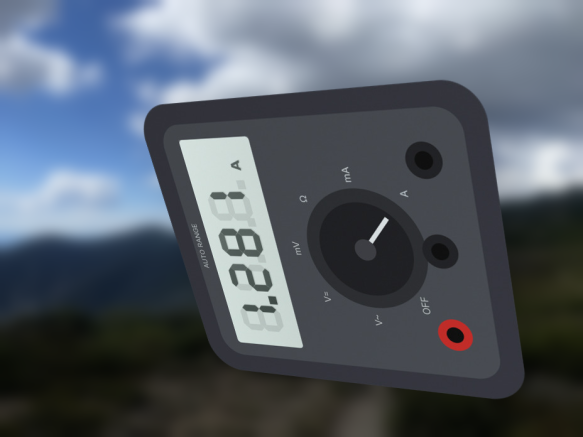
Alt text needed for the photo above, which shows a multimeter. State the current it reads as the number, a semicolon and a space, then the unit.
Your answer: 1.281; A
